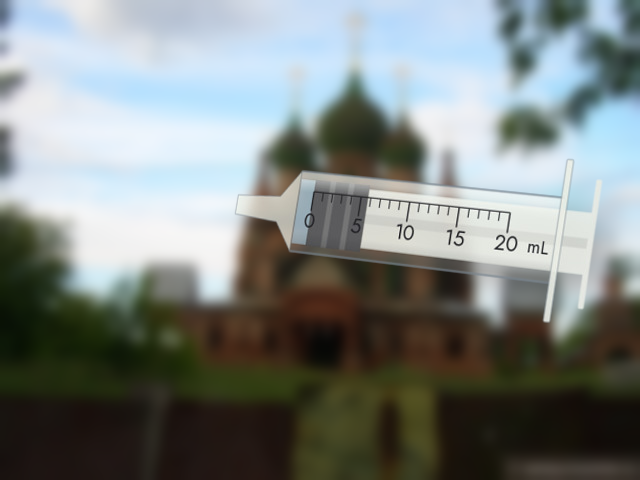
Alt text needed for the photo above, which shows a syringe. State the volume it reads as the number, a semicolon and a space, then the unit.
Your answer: 0; mL
